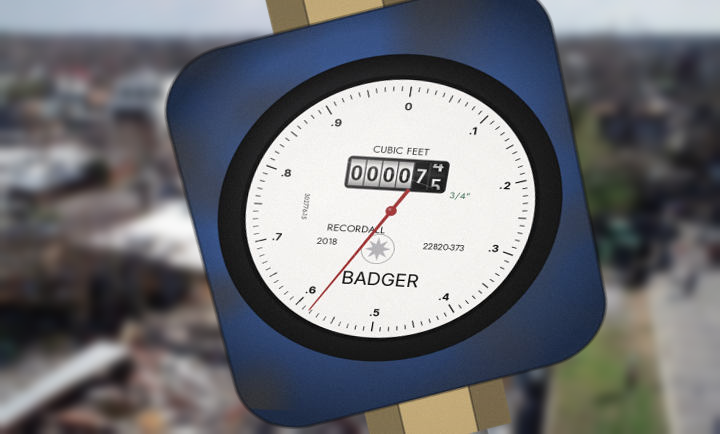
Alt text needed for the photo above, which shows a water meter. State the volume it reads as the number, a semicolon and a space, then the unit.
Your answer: 74.58; ft³
